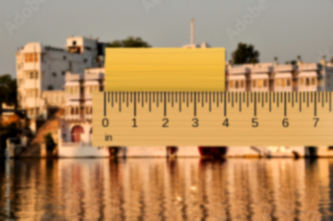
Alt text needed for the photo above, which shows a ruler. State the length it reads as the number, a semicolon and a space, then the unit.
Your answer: 4; in
